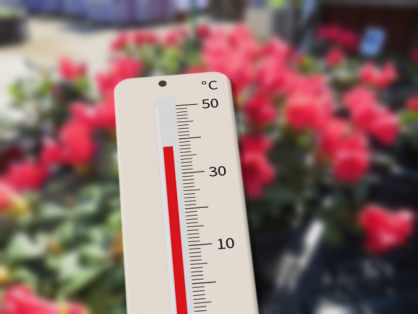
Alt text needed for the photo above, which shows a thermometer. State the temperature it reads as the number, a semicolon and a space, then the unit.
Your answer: 38; °C
